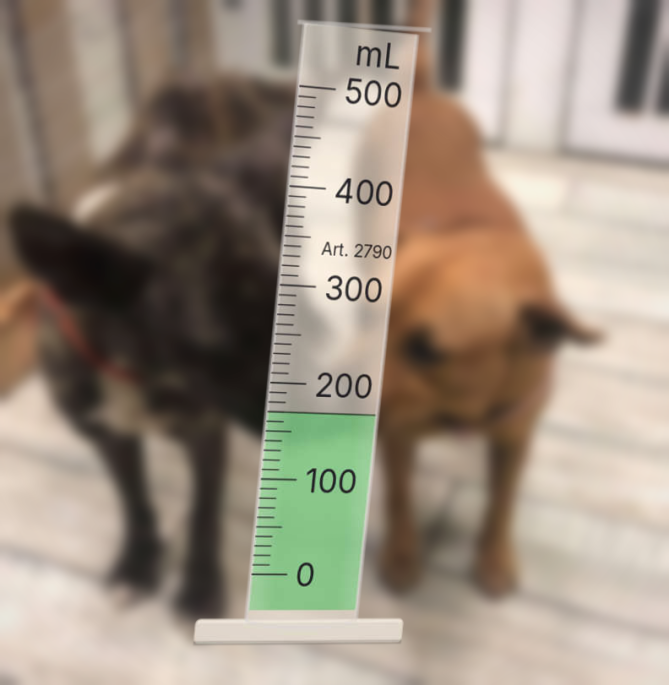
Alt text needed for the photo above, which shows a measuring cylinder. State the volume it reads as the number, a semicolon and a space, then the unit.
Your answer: 170; mL
